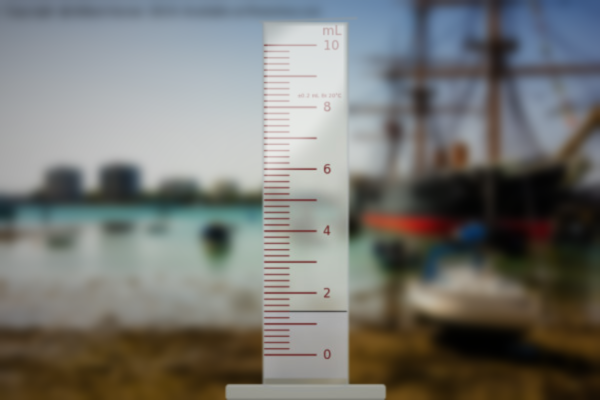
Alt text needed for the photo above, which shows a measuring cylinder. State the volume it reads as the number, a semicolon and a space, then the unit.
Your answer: 1.4; mL
